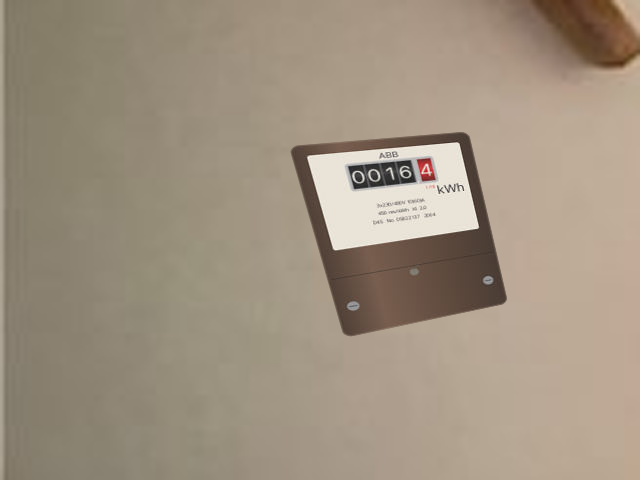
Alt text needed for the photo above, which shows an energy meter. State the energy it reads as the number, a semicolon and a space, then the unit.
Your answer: 16.4; kWh
